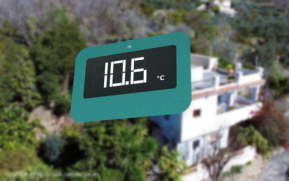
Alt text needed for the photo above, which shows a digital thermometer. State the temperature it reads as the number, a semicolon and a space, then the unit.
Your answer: 10.6; °C
